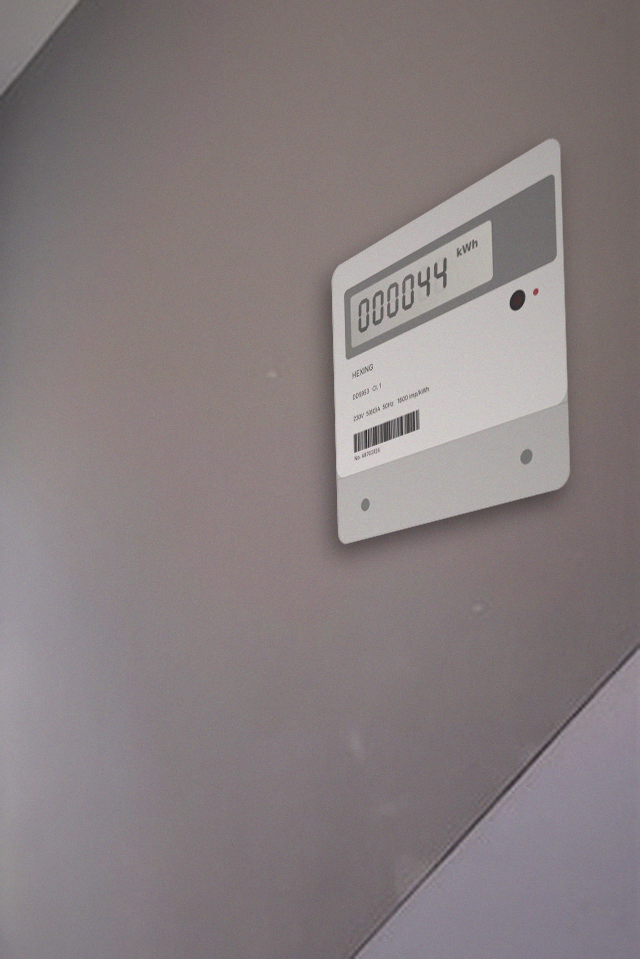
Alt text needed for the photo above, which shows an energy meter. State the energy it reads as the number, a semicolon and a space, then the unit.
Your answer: 44; kWh
